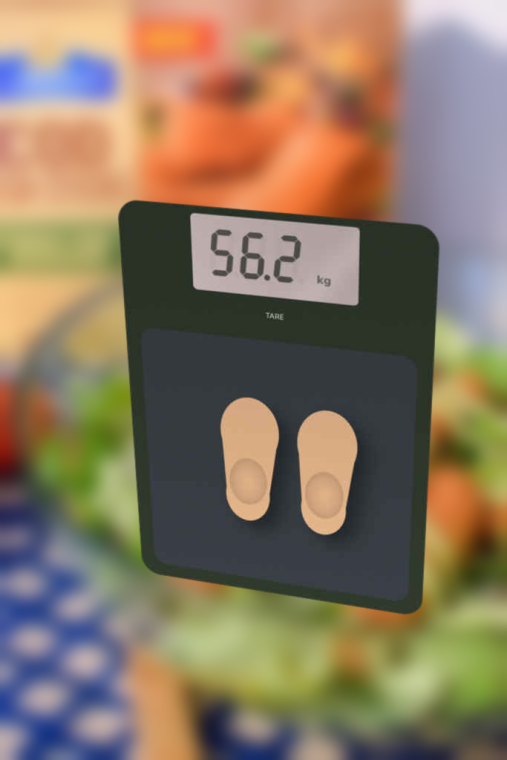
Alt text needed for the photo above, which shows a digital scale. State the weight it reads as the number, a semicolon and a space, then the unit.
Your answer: 56.2; kg
